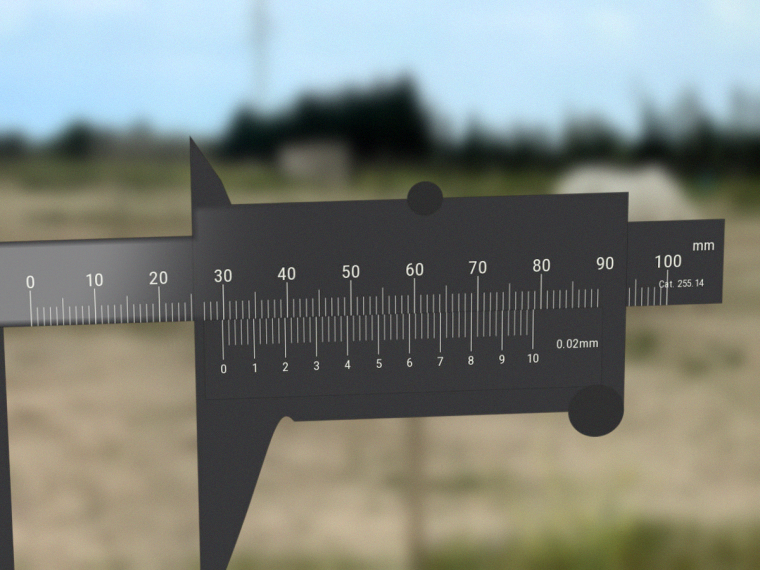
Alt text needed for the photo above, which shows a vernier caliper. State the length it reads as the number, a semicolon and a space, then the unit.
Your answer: 29.8; mm
